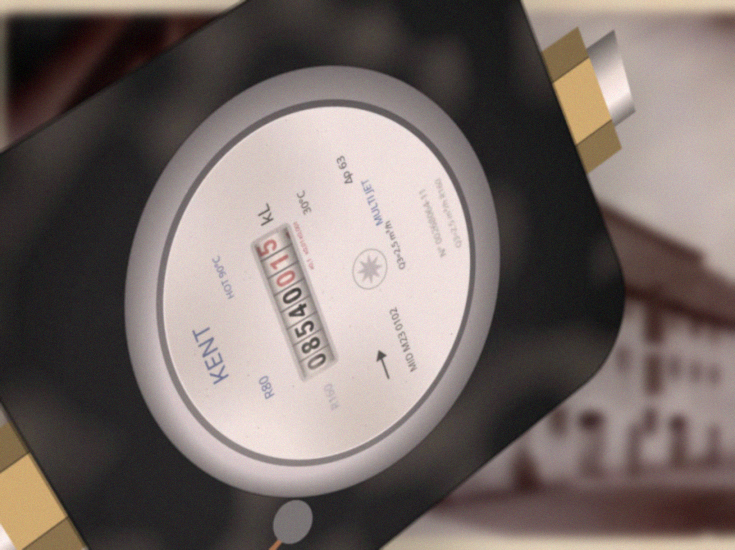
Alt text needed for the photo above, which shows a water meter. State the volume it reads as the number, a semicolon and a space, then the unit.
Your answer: 8540.015; kL
